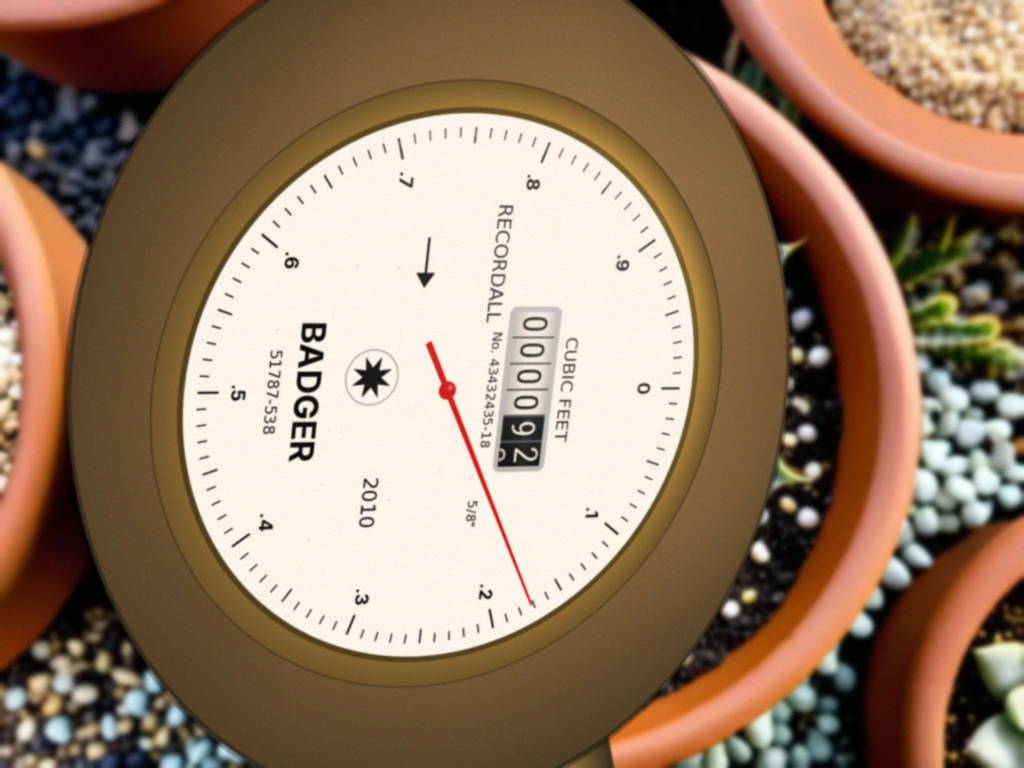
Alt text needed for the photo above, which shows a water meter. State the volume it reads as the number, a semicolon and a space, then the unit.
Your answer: 92.17; ft³
